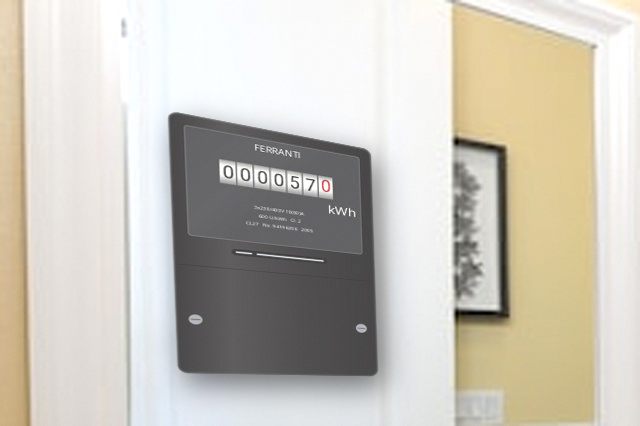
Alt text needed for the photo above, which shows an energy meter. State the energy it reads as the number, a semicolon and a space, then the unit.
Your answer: 57.0; kWh
